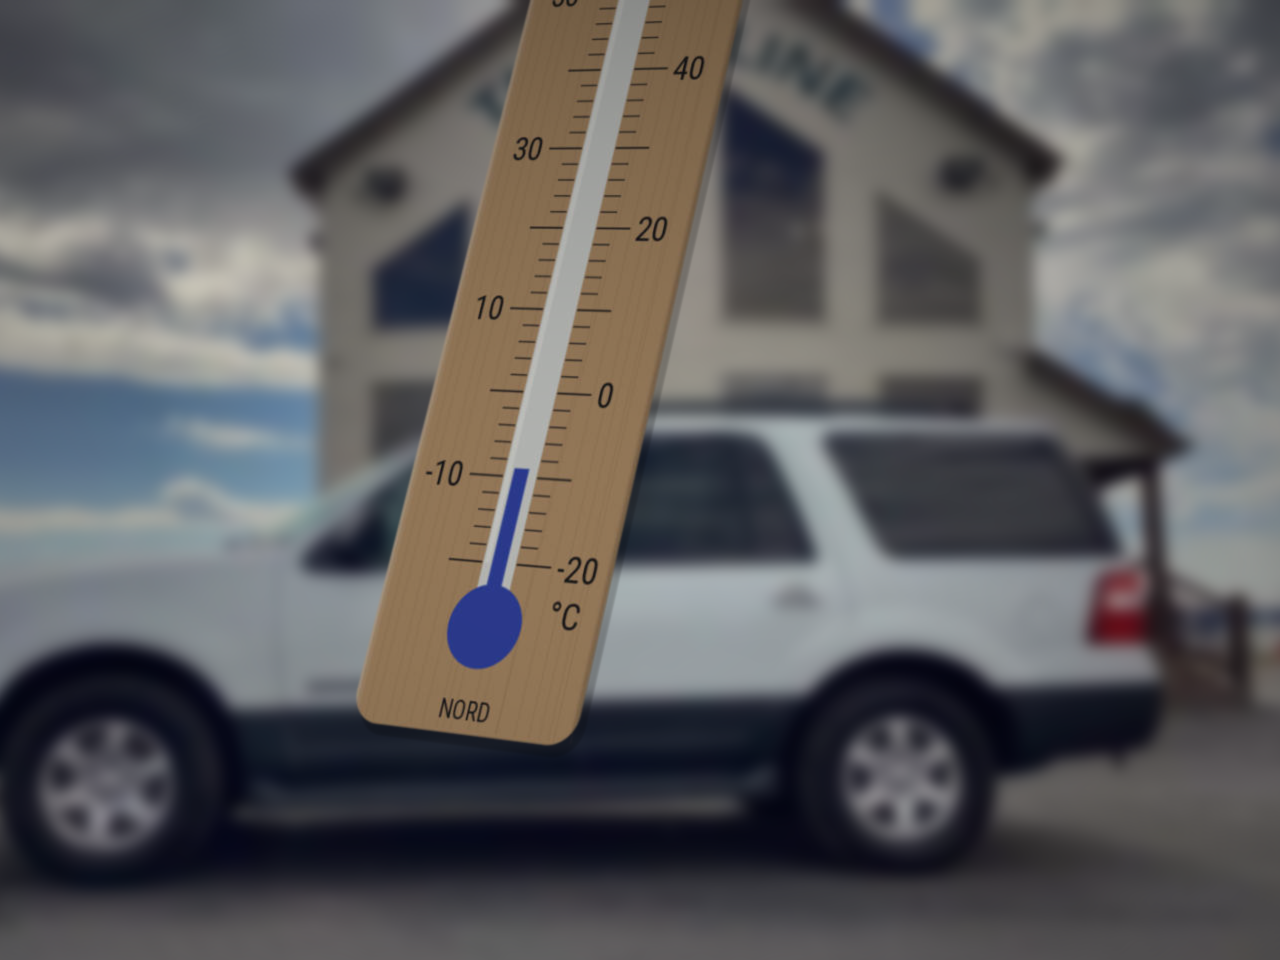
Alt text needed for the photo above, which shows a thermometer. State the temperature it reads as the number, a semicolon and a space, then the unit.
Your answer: -9; °C
